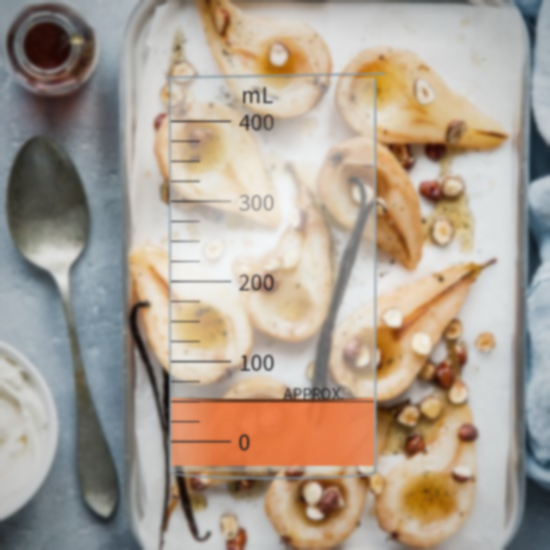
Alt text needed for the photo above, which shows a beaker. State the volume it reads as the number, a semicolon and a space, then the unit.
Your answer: 50; mL
